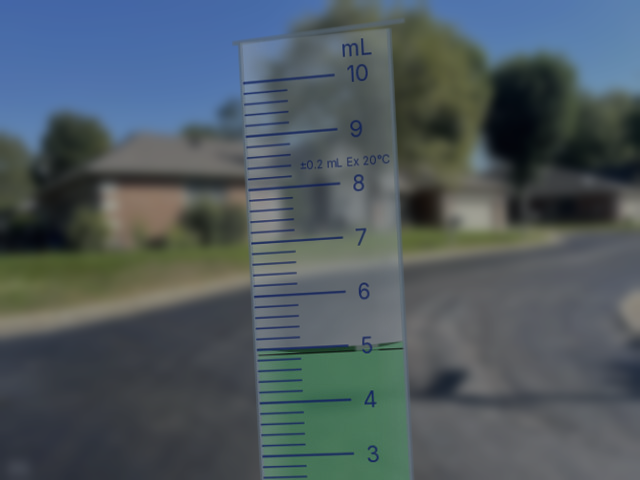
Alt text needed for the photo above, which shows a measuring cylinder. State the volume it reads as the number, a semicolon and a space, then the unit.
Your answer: 4.9; mL
